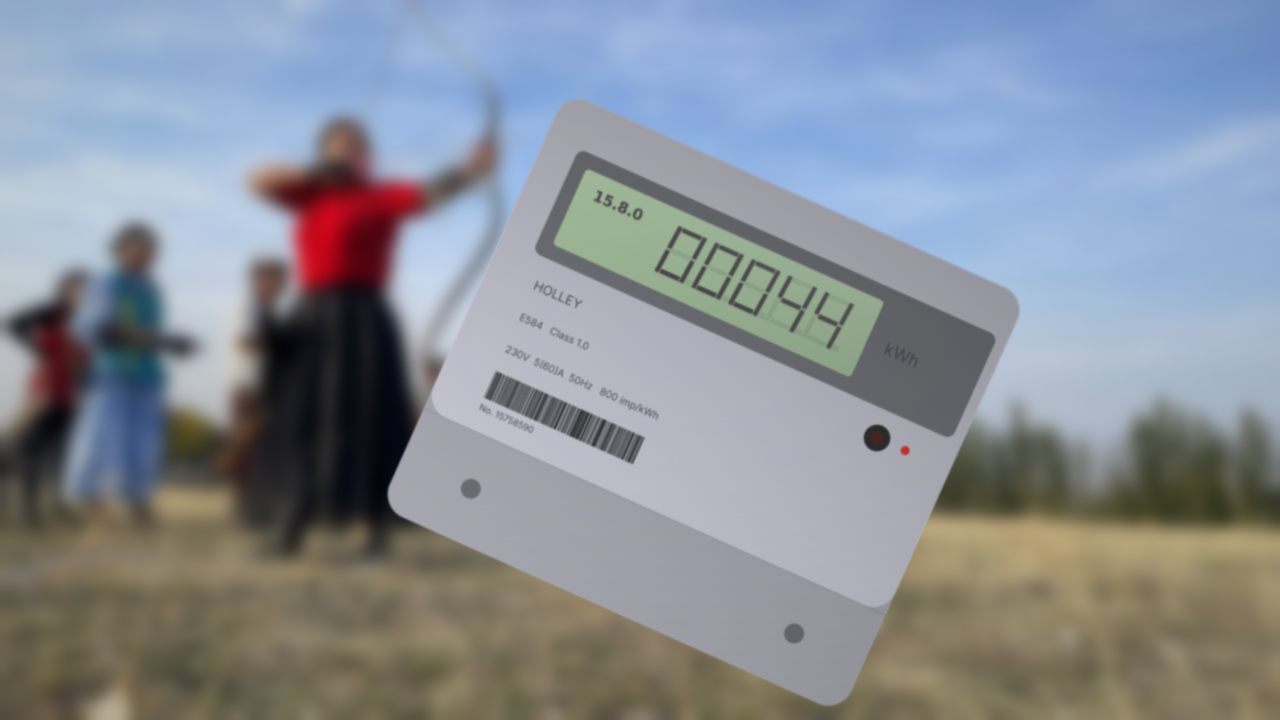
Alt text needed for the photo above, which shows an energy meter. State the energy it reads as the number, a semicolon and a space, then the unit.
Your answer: 44; kWh
